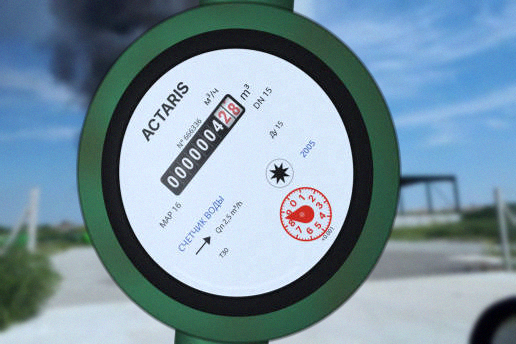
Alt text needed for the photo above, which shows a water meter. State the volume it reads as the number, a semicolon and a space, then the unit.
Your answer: 4.278; m³
